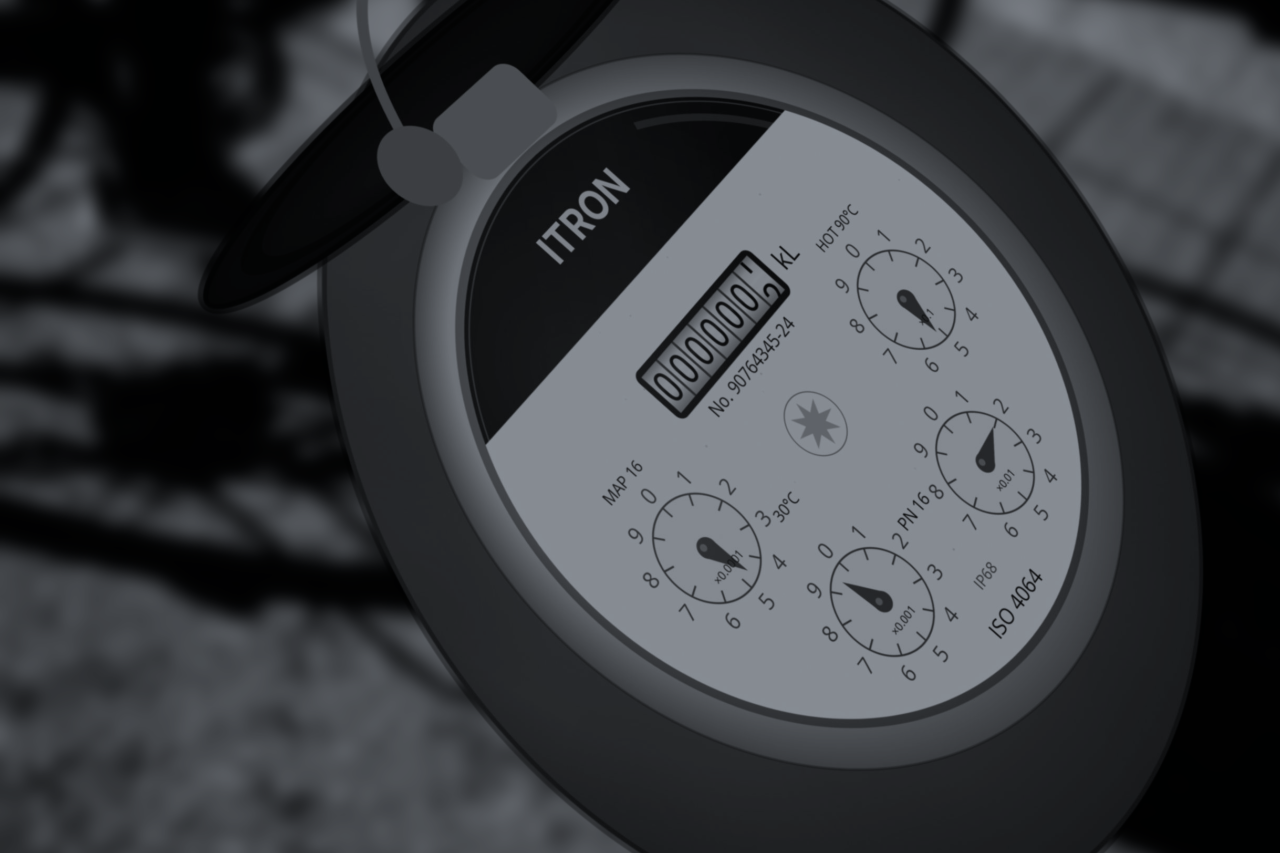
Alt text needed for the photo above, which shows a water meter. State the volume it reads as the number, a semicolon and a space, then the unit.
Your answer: 1.5194; kL
